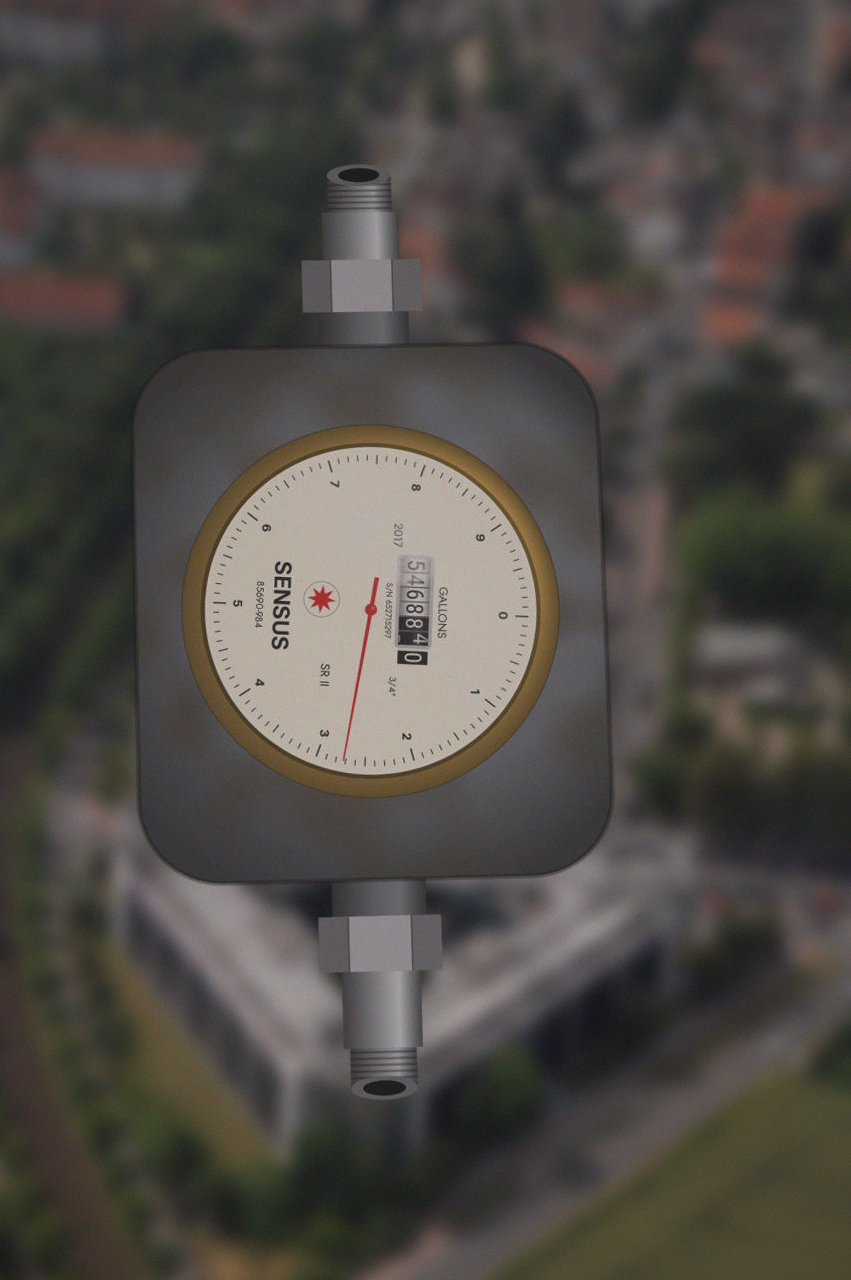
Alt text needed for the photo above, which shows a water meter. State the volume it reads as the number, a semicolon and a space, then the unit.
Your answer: 5468842.7; gal
